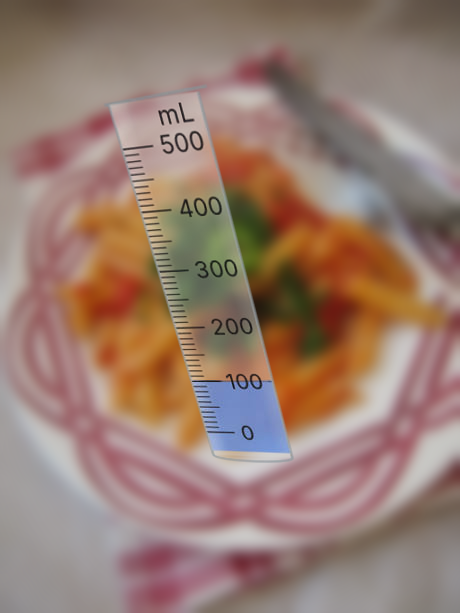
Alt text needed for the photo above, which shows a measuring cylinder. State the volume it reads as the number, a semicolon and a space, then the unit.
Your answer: 100; mL
